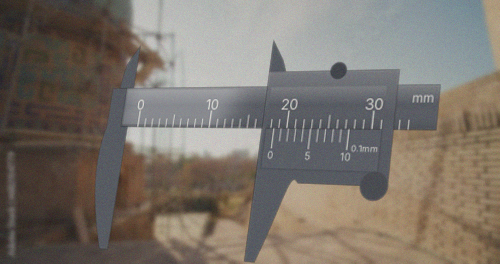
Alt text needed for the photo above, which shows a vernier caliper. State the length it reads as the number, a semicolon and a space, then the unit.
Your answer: 18.4; mm
